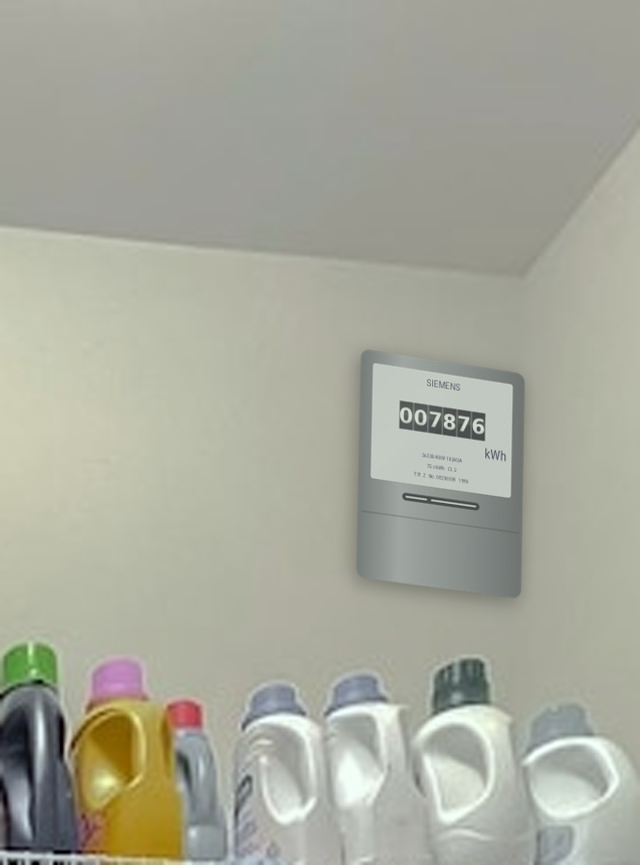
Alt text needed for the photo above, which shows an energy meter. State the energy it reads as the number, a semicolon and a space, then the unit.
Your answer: 7876; kWh
